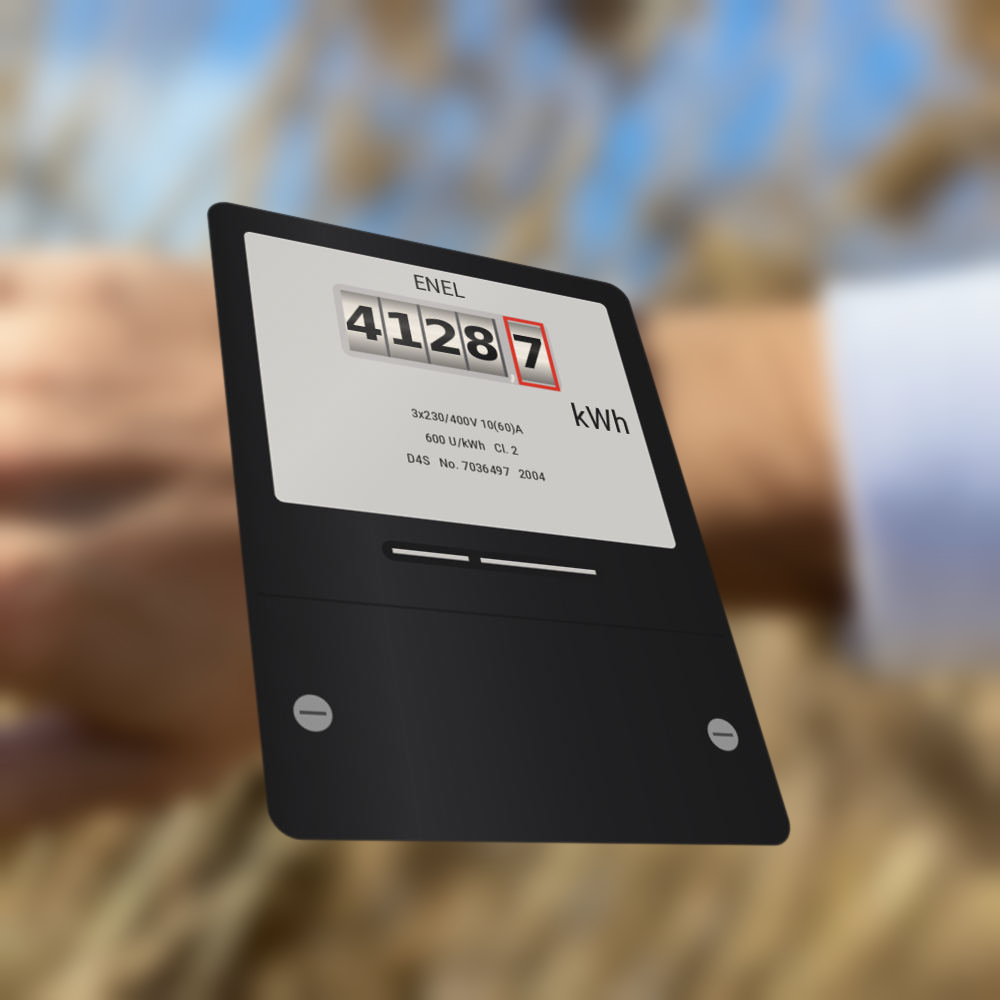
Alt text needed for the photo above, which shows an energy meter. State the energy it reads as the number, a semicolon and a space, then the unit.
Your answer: 4128.7; kWh
